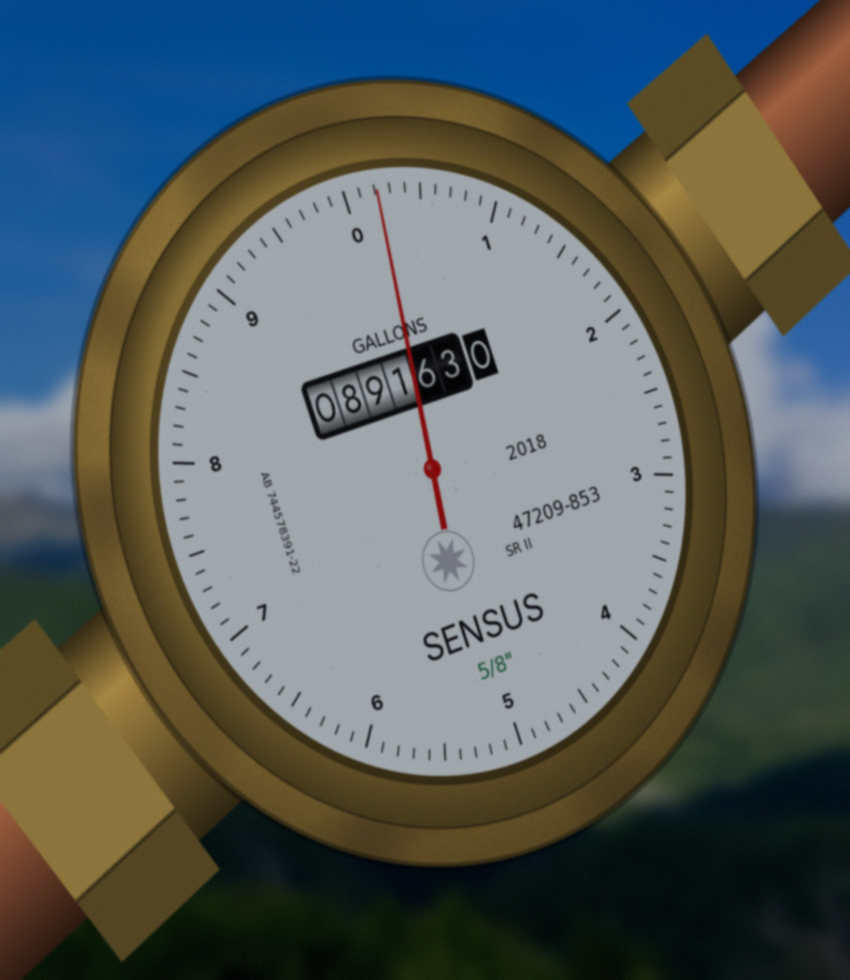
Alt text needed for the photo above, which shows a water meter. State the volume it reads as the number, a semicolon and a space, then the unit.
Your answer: 891630.2; gal
